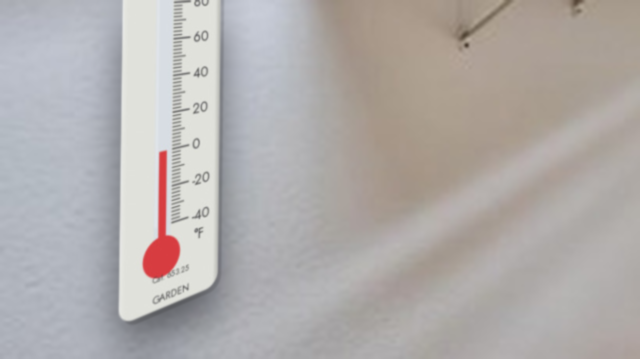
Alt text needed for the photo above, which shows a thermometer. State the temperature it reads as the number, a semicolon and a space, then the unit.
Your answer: 0; °F
